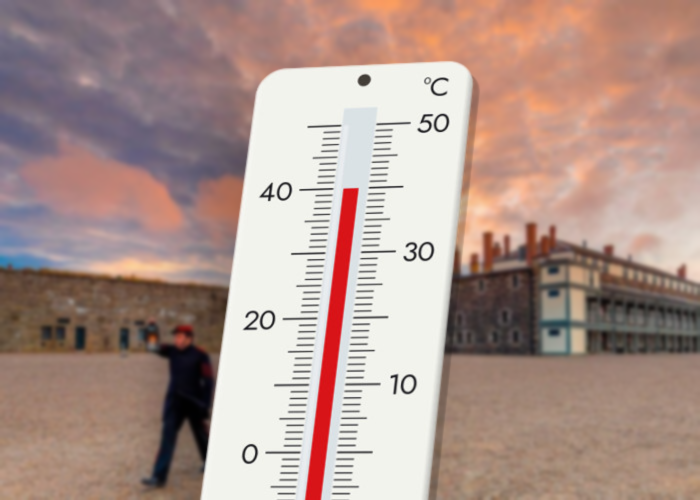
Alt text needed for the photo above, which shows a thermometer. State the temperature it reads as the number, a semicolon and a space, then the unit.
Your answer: 40; °C
